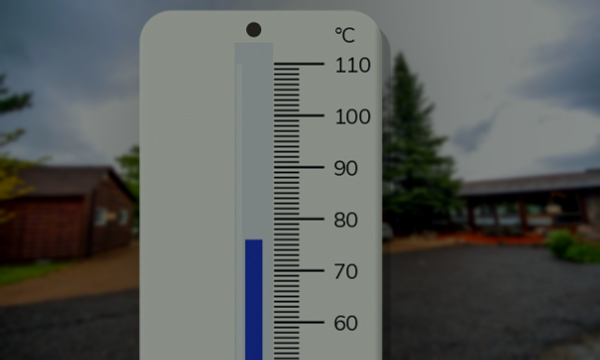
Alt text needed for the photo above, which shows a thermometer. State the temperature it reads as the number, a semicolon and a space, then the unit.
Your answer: 76; °C
